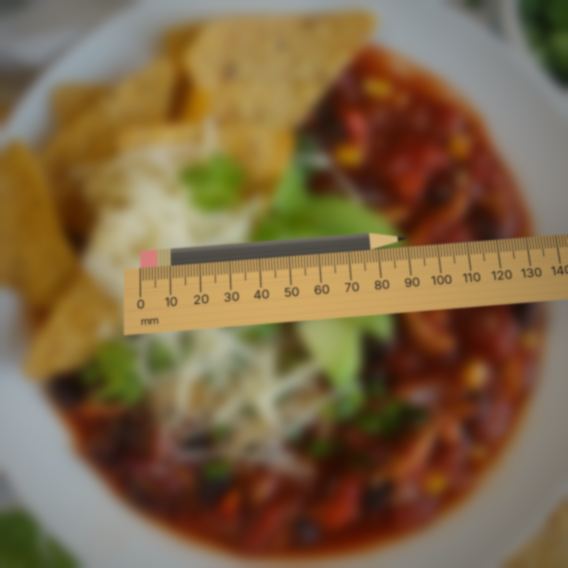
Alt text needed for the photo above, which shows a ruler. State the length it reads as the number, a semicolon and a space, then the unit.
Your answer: 90; mm
